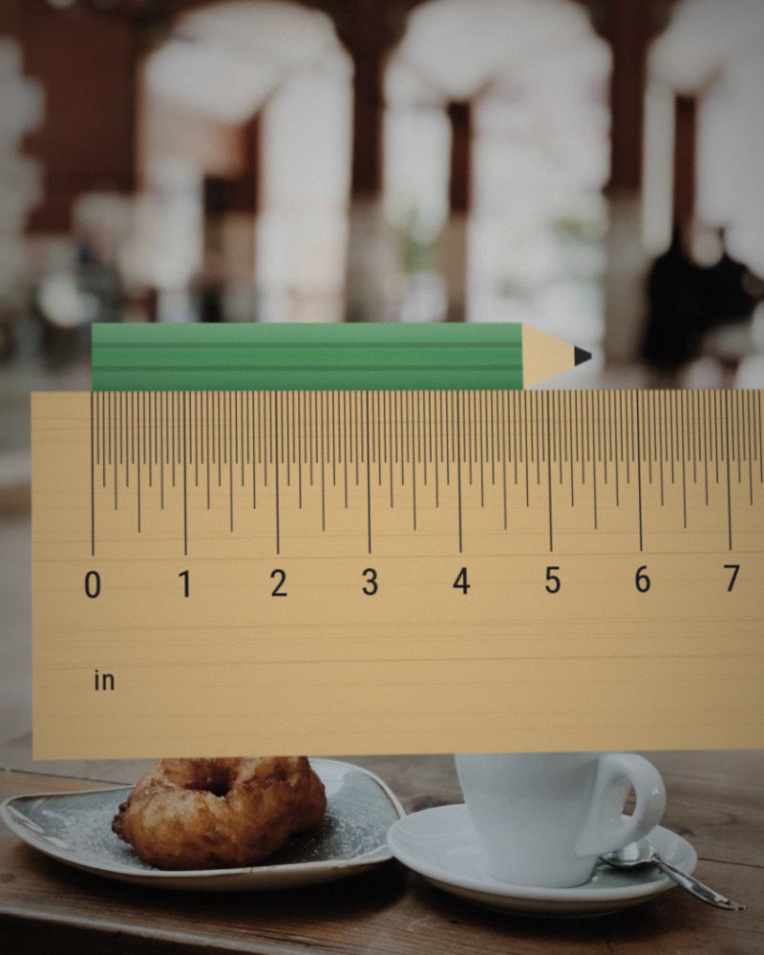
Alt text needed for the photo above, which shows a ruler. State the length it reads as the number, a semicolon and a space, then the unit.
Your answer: 5.5; in
